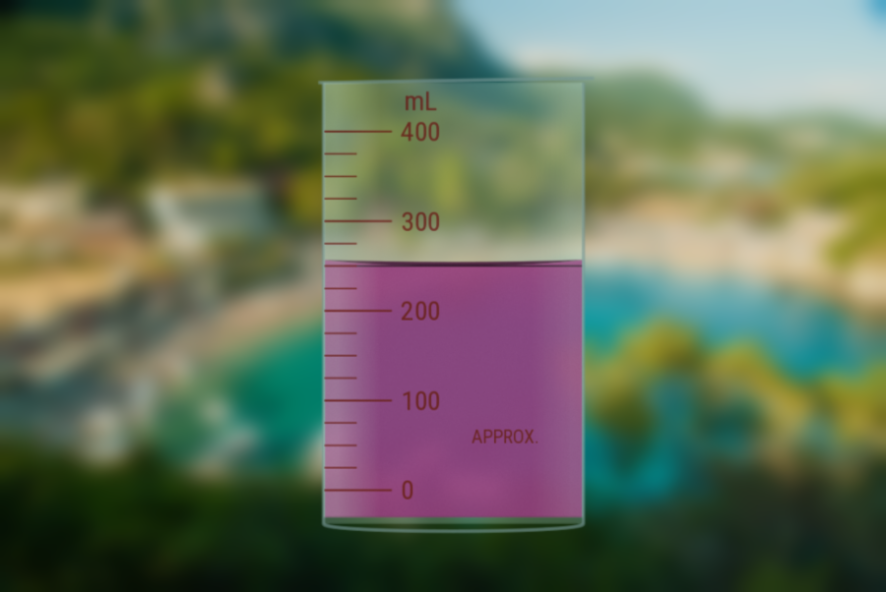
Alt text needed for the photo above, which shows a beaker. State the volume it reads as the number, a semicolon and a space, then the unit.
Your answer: 250; mL
